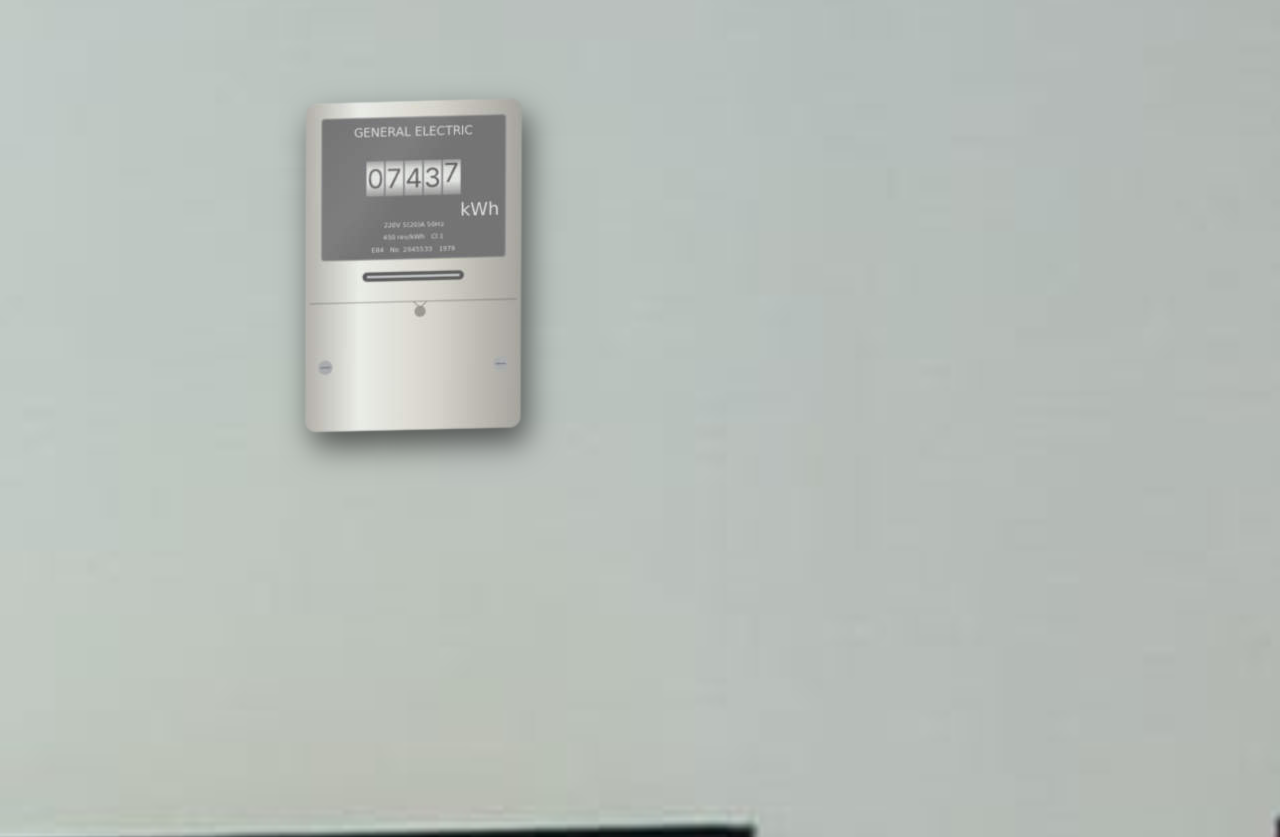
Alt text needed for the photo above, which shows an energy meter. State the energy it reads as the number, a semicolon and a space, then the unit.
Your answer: 7437; kWh
